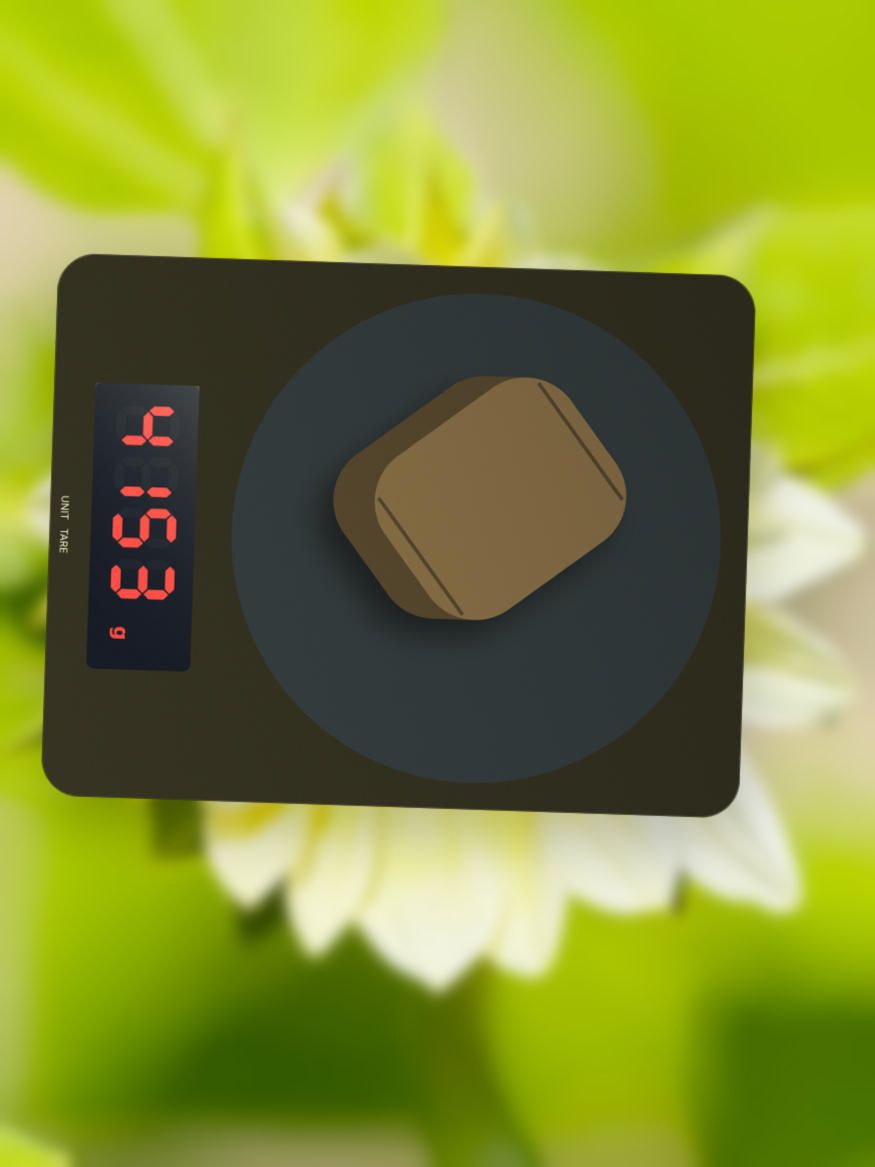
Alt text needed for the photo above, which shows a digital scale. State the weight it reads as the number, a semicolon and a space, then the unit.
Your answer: 4153; g
